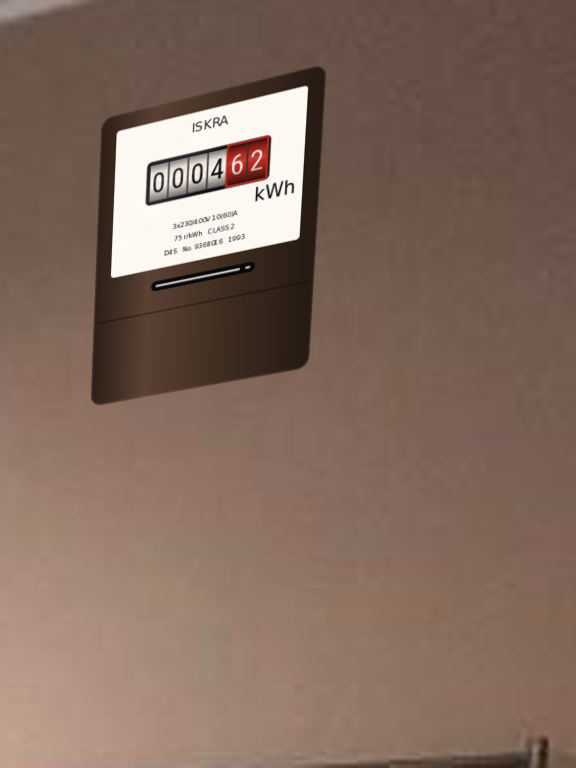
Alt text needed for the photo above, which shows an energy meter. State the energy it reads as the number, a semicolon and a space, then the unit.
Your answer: 4.62; kWh
